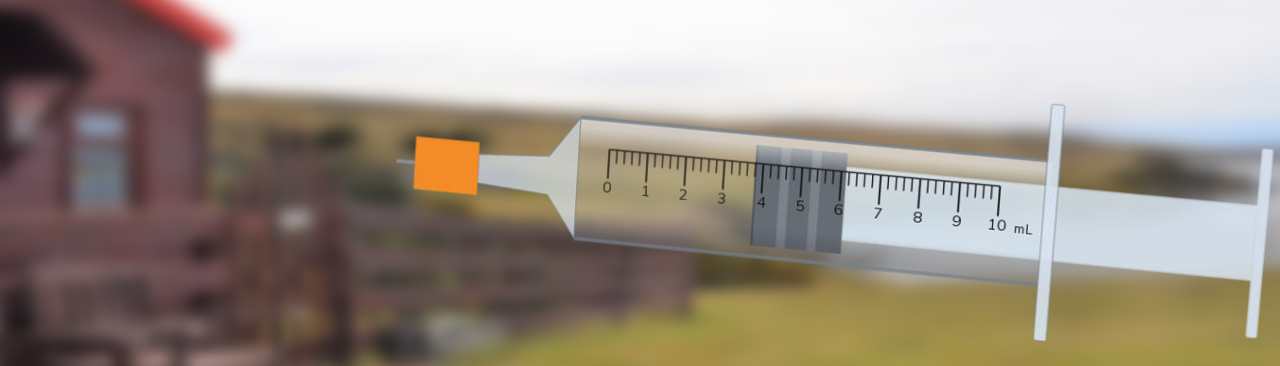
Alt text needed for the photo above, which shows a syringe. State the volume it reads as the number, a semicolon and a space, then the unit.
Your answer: 3.8; mL
